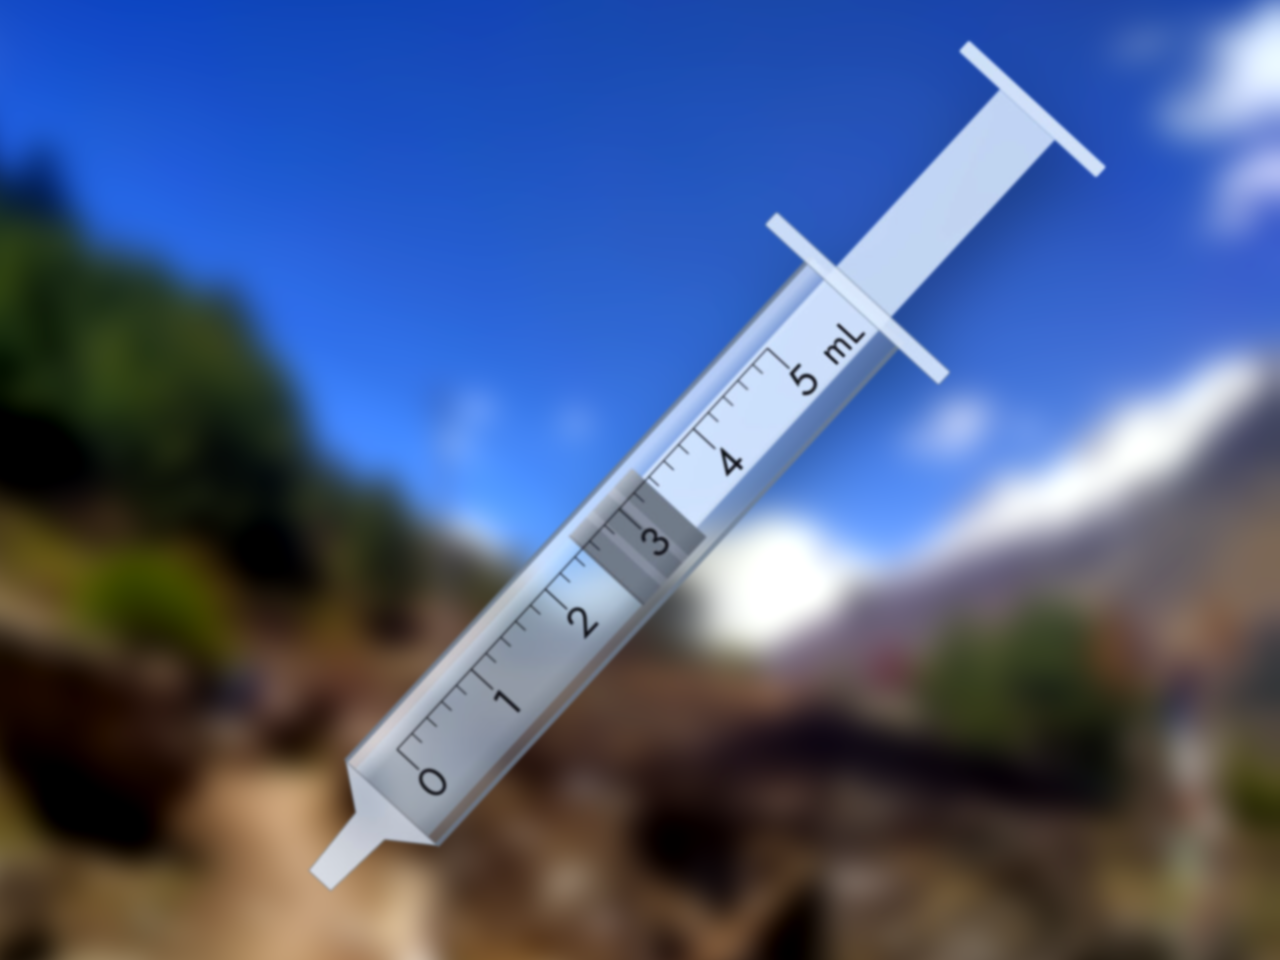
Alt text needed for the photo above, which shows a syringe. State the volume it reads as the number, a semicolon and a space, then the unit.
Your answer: 2.5; mL
